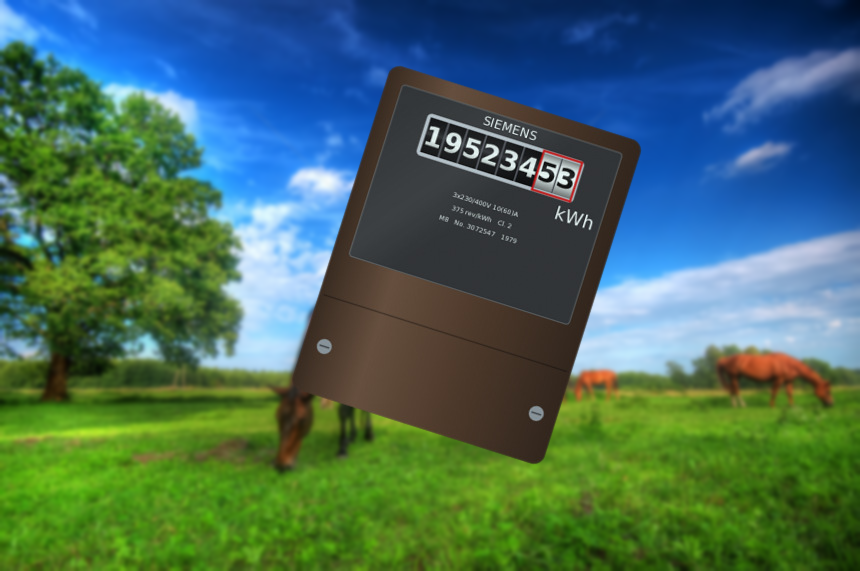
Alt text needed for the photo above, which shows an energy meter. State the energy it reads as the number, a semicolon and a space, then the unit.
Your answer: 195234.53; kWh
